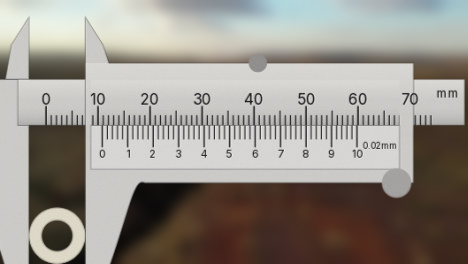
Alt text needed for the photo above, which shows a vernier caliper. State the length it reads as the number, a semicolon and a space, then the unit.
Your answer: 10.8; mm
